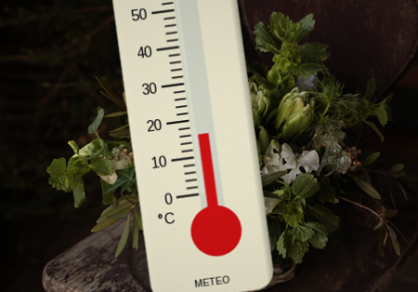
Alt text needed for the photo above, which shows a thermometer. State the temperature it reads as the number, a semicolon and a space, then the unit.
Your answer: 16; °C
